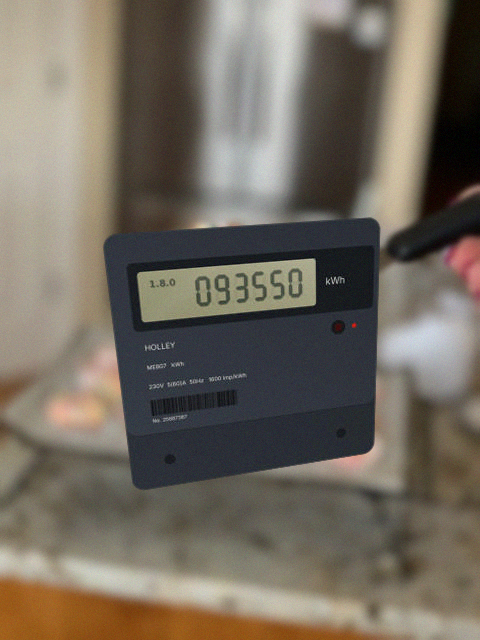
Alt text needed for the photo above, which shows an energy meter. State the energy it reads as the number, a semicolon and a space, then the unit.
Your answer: 93550; kWh
